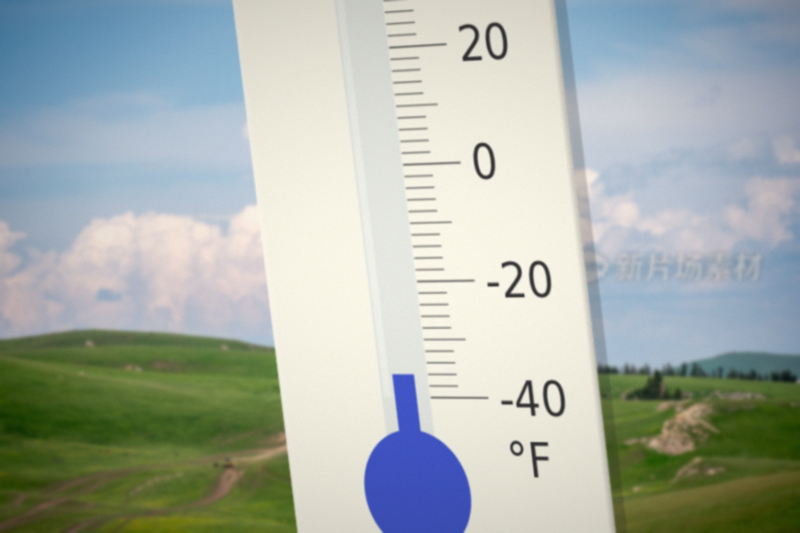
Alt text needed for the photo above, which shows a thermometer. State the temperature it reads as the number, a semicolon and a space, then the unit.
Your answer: -36; °F
